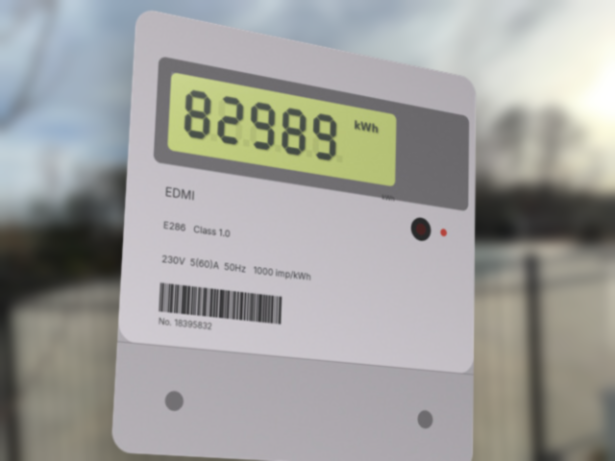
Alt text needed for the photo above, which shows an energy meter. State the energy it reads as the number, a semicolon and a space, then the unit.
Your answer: 82989; kWh
